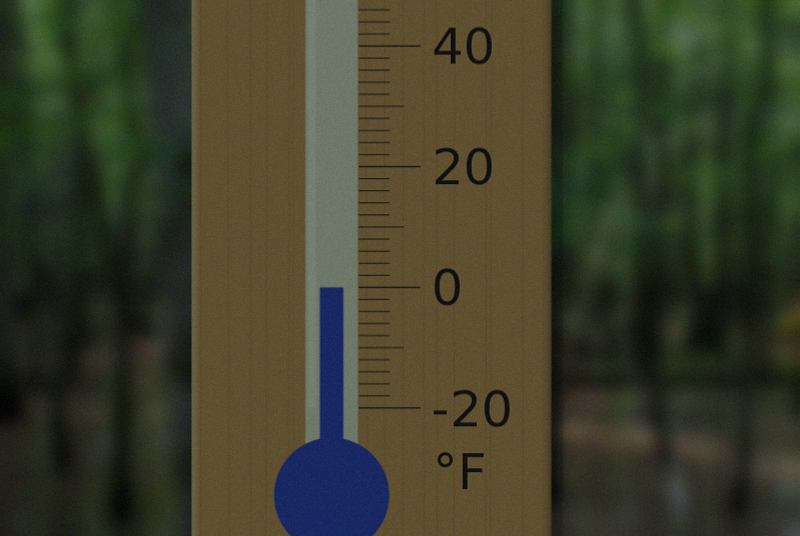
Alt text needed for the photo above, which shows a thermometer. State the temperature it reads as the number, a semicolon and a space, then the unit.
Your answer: 0; °F
